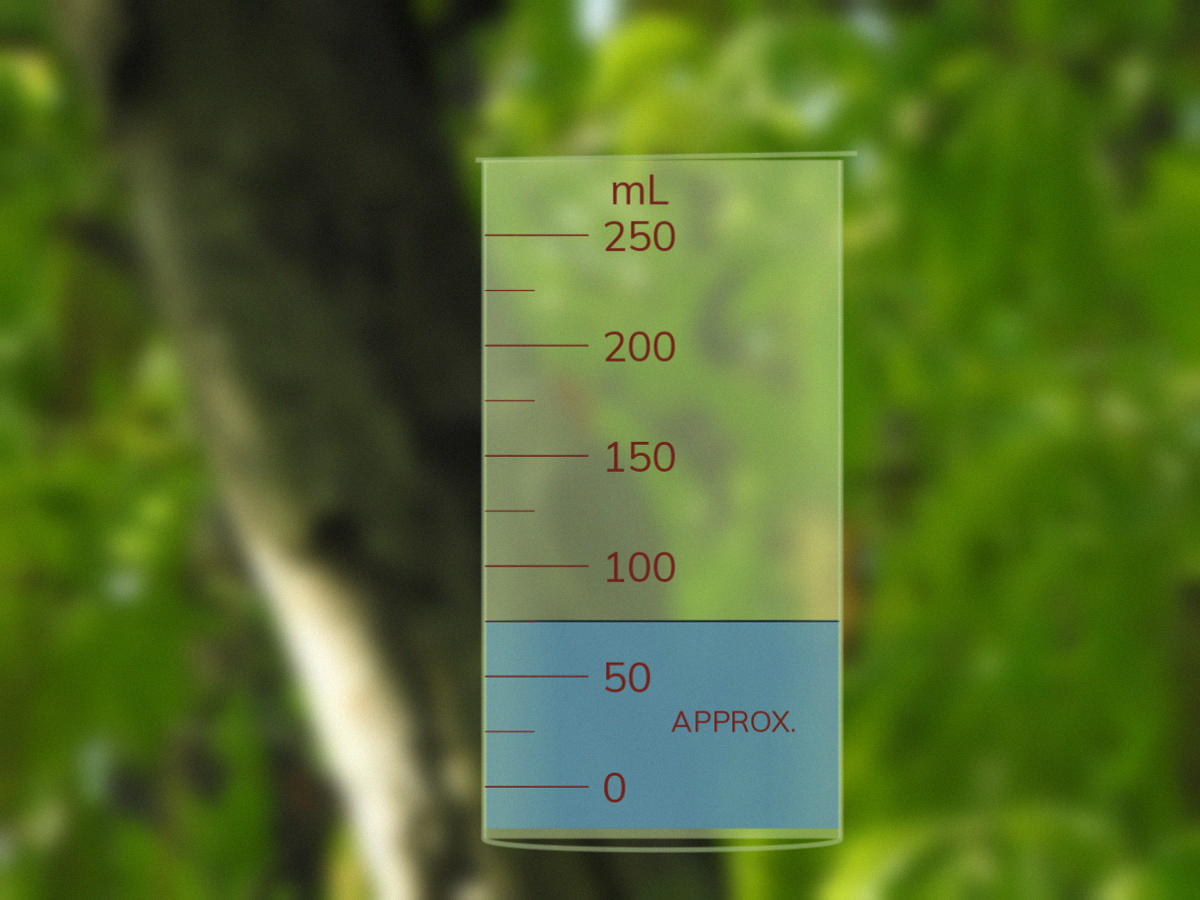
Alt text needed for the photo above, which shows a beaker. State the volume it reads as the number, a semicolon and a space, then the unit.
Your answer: 75; mL
